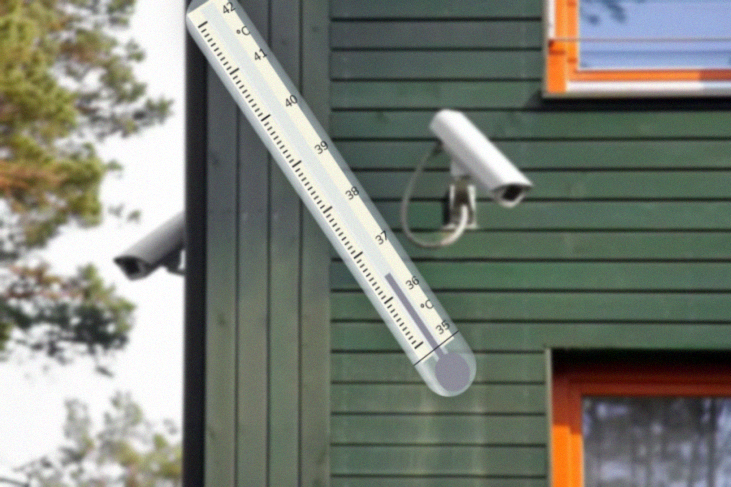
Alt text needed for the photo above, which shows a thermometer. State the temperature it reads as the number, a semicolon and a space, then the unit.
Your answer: 36.4; °C
